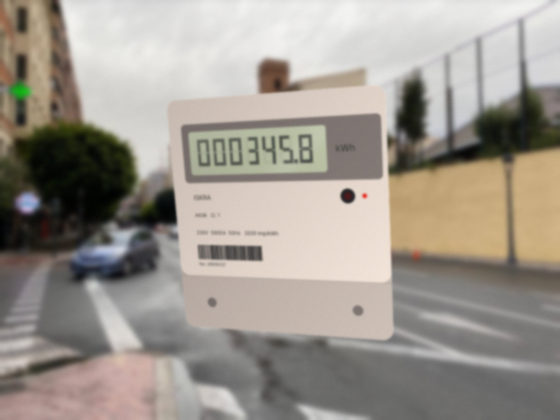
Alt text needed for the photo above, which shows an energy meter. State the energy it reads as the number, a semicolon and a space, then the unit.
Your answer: 345.8; kWh
